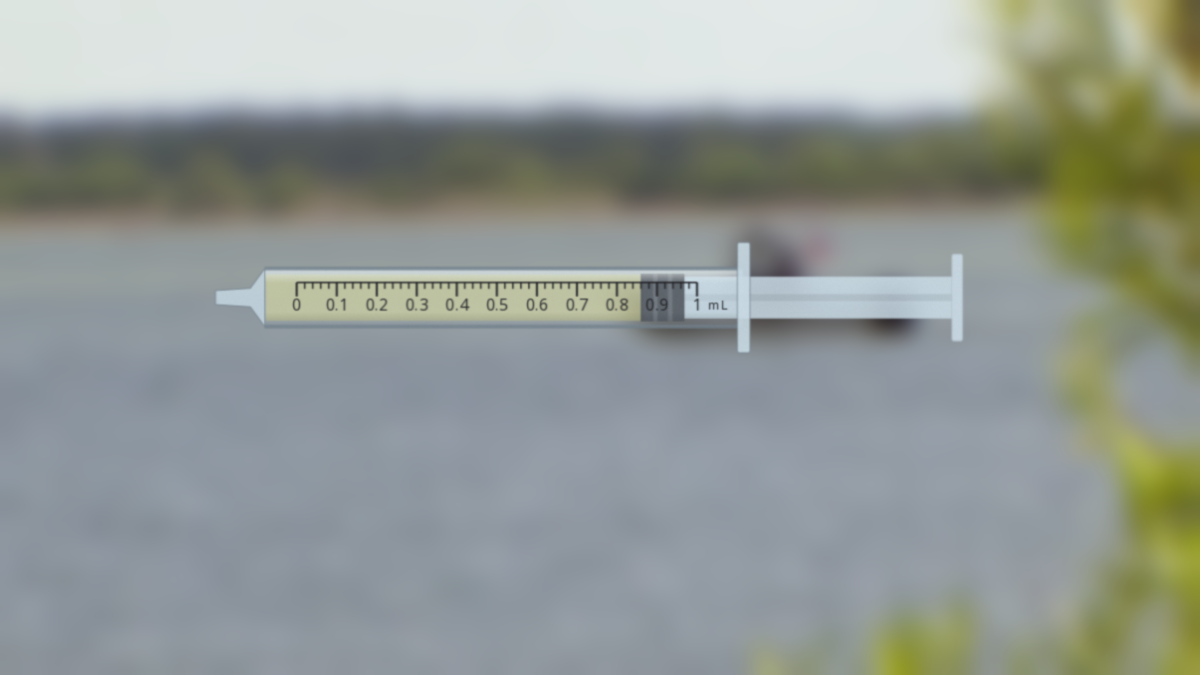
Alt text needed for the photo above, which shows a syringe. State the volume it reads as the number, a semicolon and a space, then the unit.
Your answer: 0.86; mL
